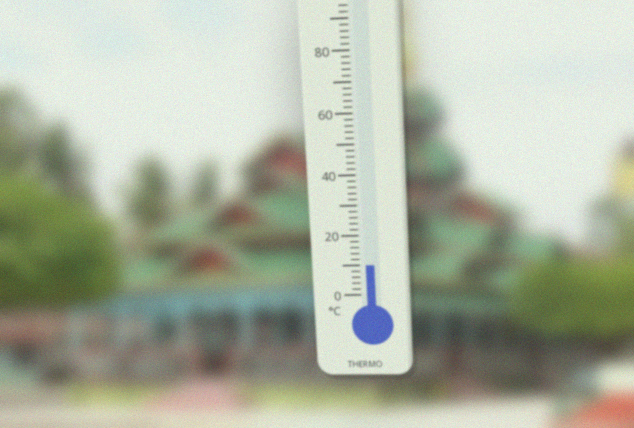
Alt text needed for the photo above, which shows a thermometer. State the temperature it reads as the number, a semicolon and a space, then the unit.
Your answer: 10; °C
